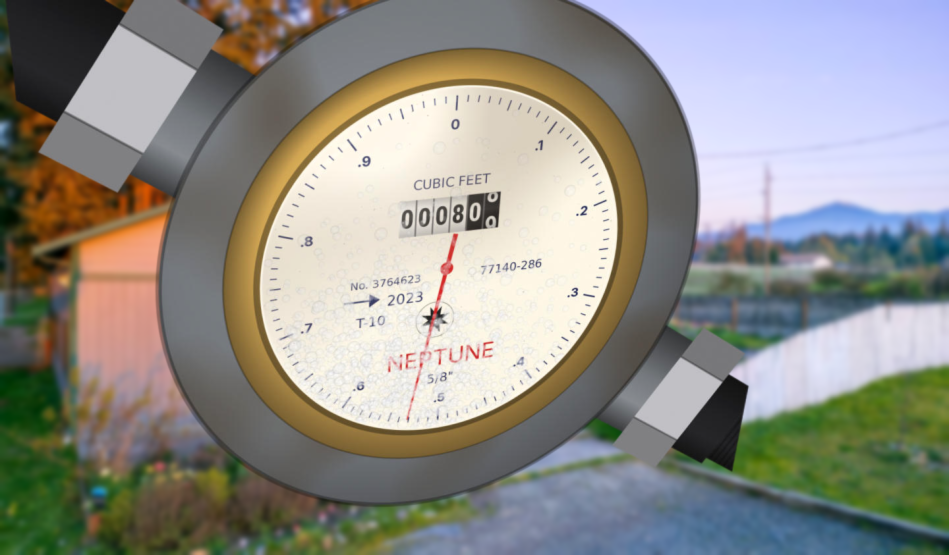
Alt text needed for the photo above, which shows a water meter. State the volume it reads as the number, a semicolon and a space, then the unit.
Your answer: 808.53; ft³
